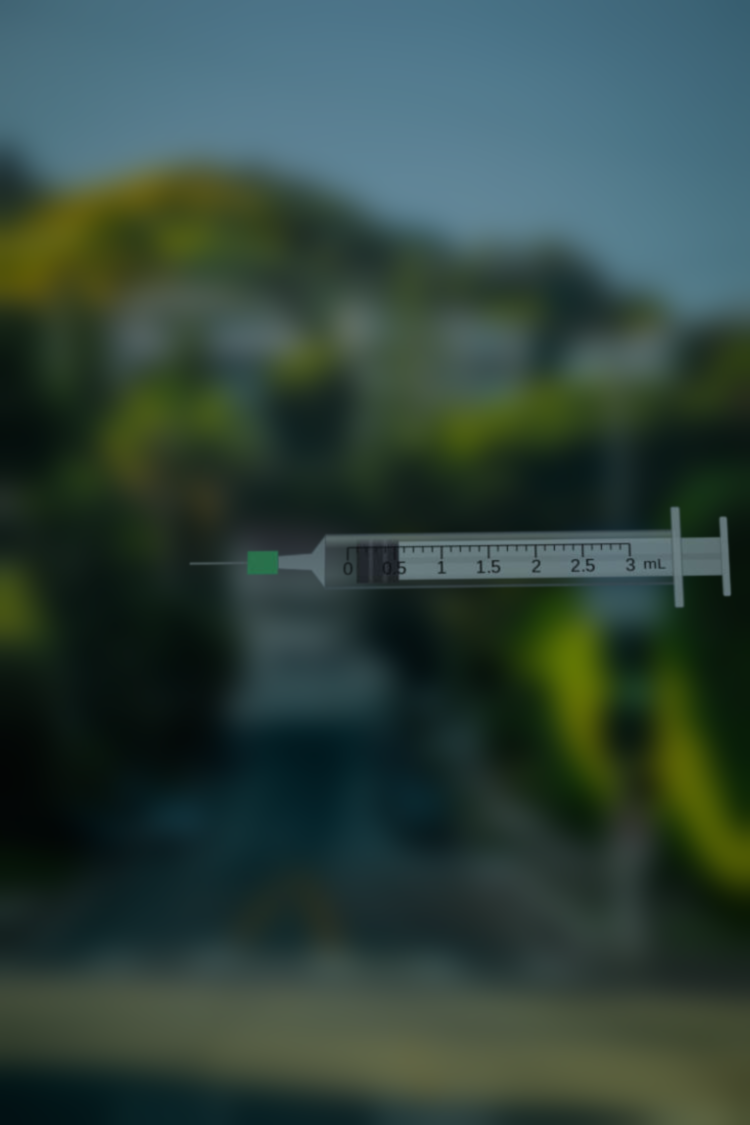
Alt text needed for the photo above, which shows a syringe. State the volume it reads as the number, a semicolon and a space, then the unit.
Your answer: 0.1; mL
